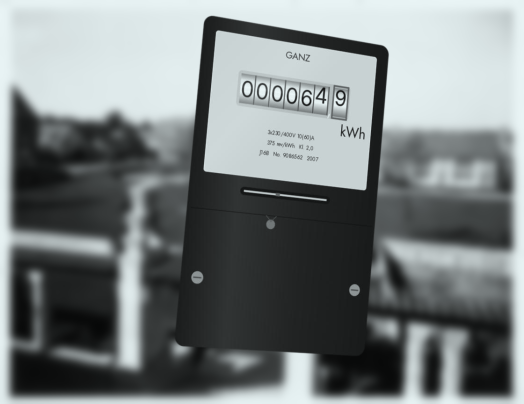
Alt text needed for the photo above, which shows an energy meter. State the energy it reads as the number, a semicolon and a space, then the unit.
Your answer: 64.9; kWh
